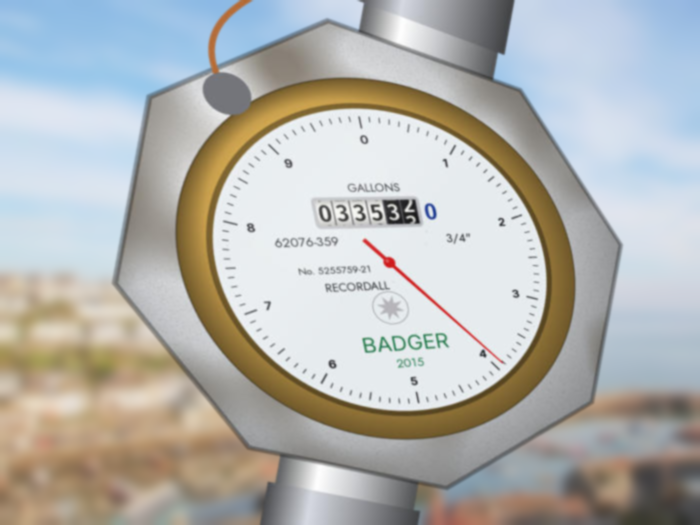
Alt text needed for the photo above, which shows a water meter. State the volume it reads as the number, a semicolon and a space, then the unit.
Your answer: 335323.9; gal
